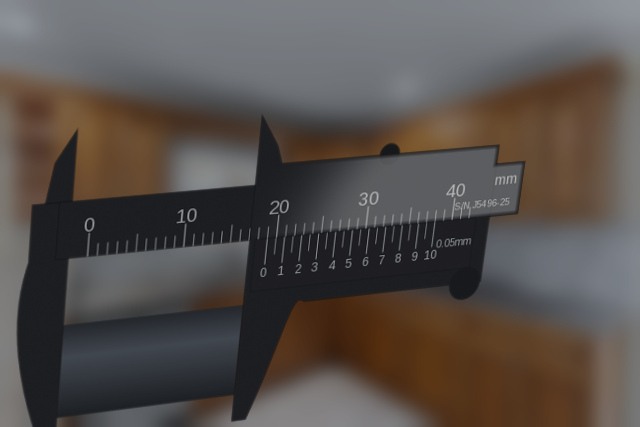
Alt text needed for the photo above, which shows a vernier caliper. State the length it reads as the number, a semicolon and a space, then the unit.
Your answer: 19.0; mm
